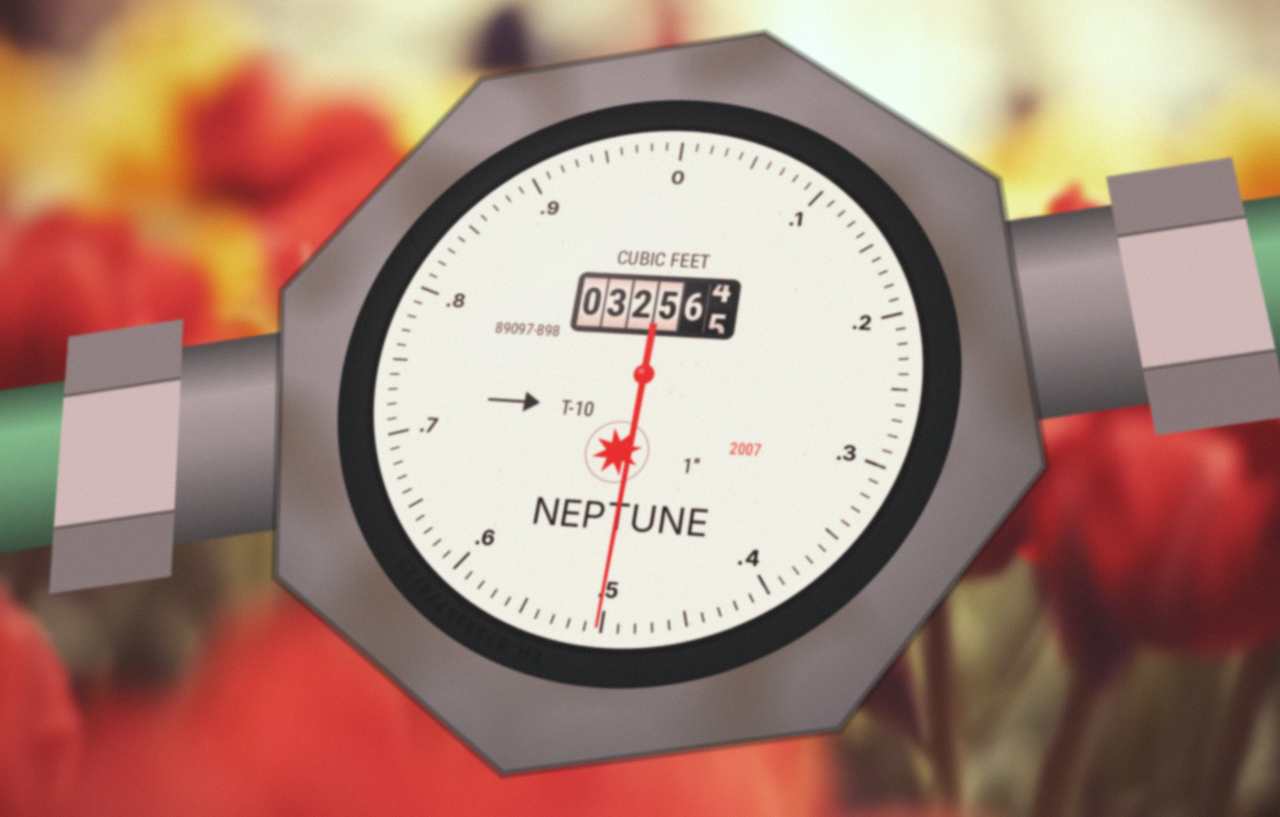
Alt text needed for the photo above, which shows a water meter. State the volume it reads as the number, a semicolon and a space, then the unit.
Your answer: 32564.50; ft³
